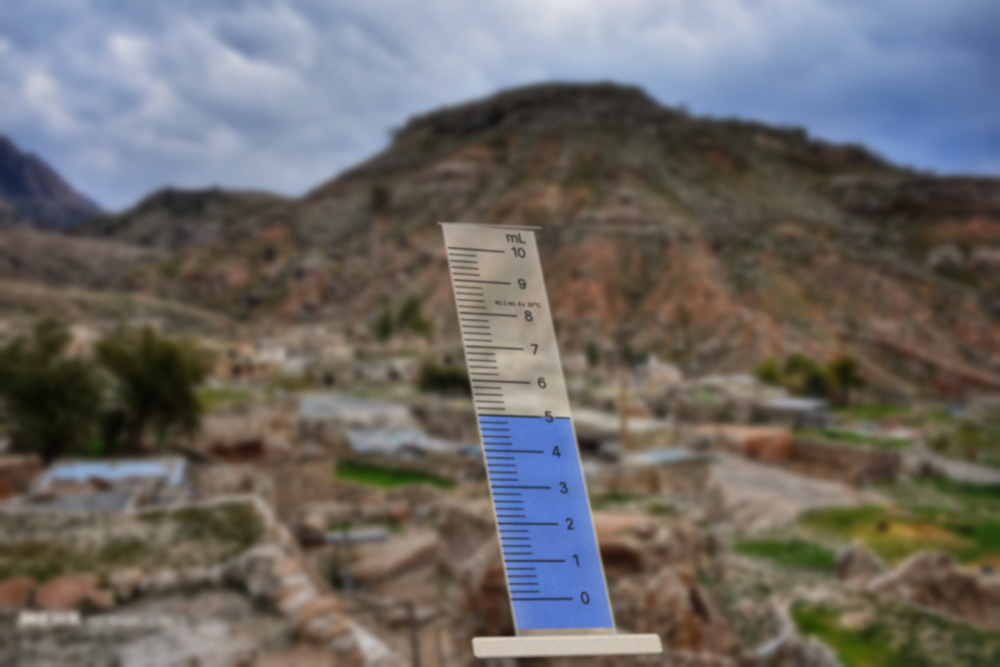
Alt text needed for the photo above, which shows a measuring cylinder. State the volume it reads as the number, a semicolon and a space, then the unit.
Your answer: 5; mL
